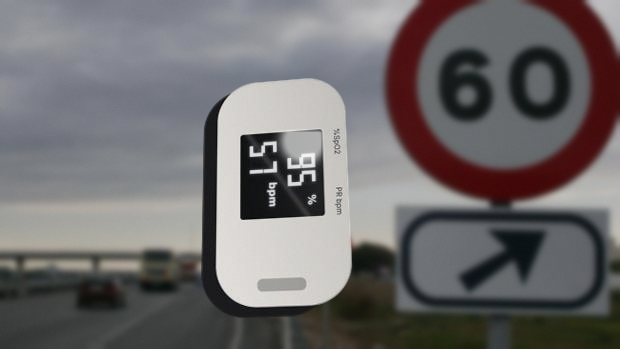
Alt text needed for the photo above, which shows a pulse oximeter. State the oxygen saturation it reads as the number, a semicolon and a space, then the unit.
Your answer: 95; %
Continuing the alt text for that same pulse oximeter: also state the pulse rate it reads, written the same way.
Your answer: 57; bpm
